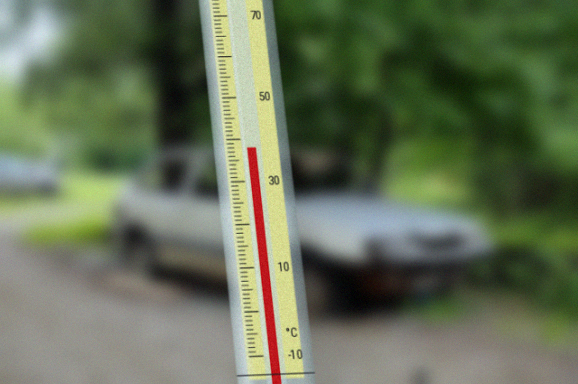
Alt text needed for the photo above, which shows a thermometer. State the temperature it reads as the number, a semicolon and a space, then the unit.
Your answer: 38; °C
